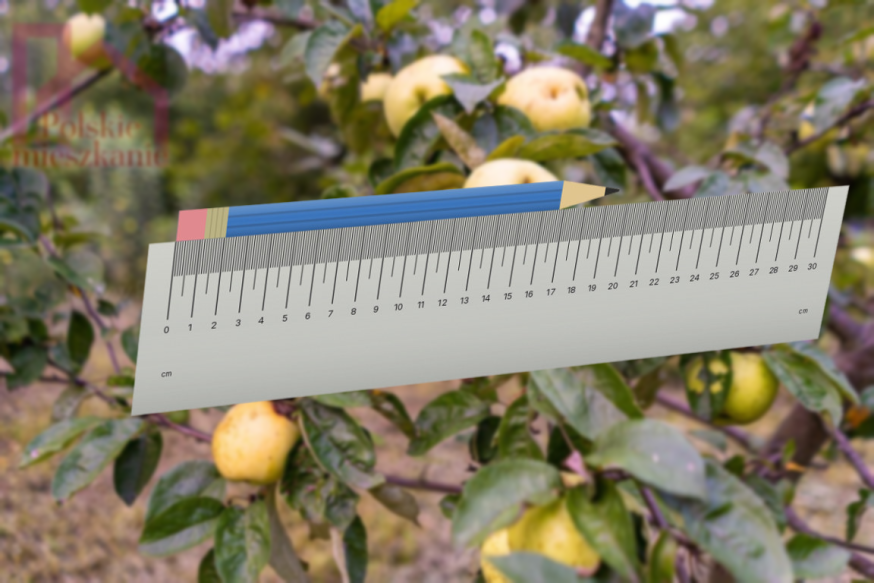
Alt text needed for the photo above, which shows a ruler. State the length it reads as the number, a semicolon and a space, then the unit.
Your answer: 19.5; cm
